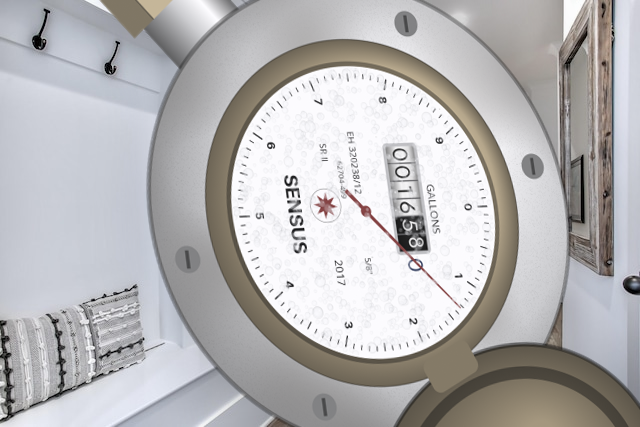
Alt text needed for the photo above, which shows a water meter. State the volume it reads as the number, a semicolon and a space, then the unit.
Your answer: 16581.3; gal
